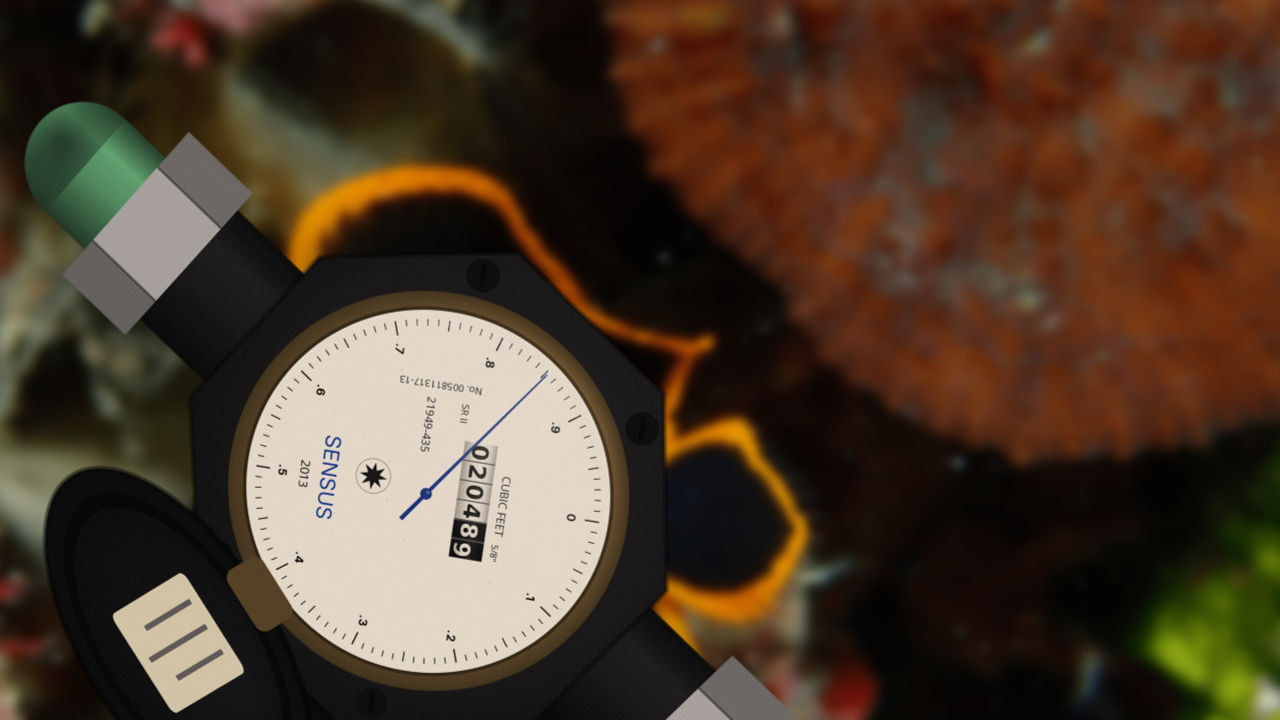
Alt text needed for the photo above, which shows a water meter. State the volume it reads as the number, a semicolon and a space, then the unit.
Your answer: 20488.85; ft³
